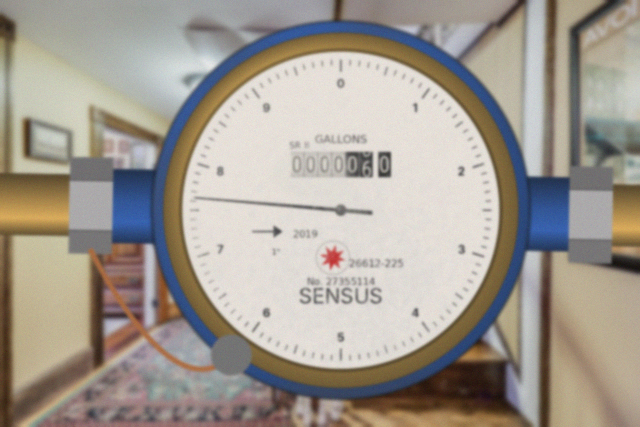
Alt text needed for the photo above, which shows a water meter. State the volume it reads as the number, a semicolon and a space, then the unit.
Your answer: 57.6; gal
